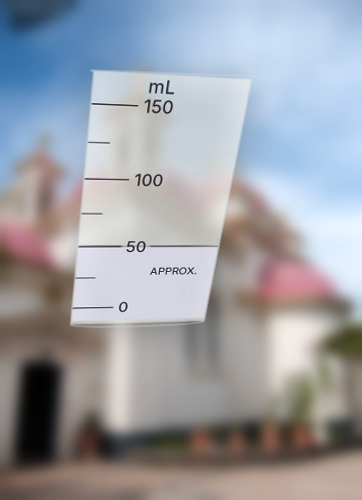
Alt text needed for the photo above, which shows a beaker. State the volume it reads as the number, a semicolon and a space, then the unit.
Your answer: 50; mL
